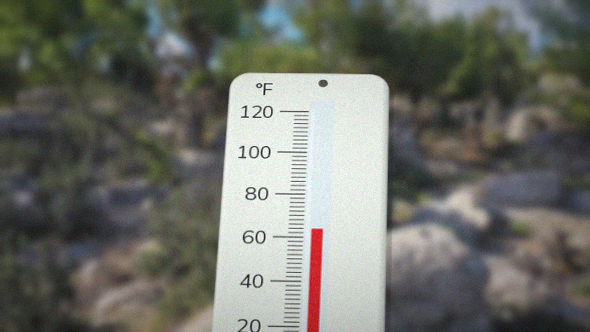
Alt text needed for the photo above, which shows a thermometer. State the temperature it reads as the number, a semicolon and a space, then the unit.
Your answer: 64; °F
